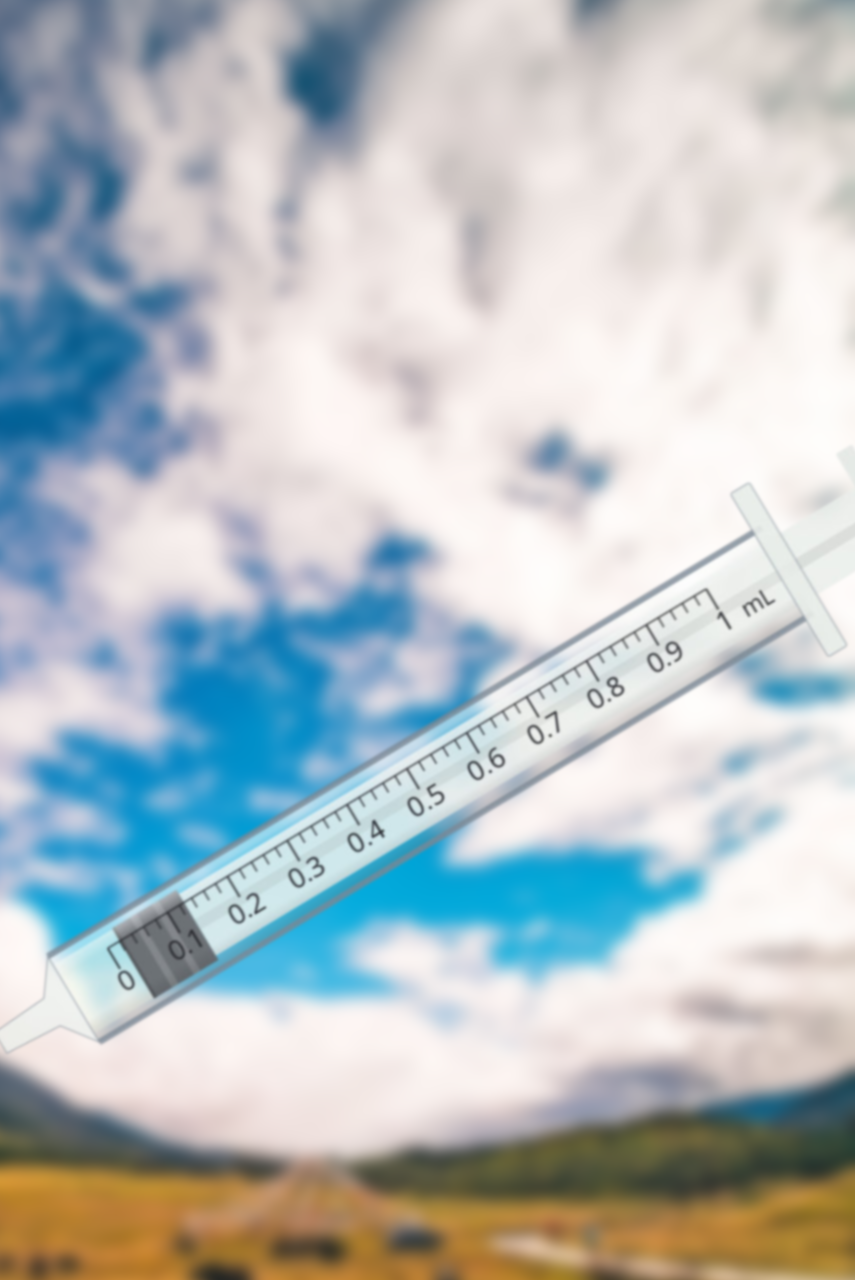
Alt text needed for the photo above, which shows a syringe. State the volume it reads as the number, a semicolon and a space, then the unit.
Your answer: 0.02; mL
